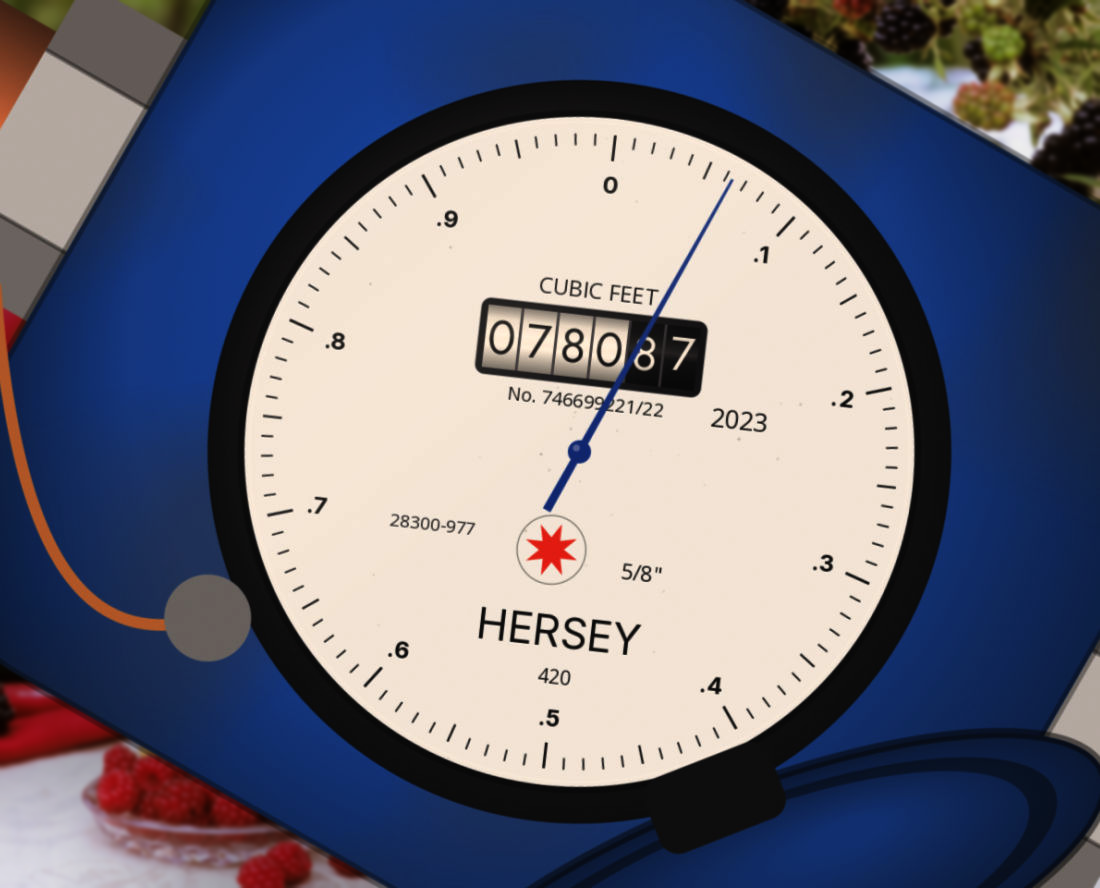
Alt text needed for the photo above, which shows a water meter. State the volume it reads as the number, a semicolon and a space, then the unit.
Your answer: 78087.06; ft³
